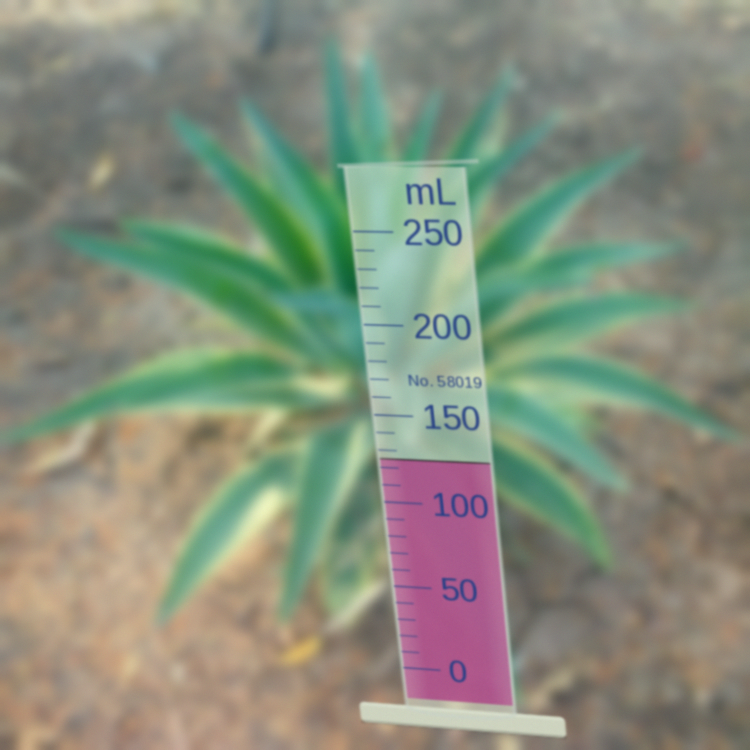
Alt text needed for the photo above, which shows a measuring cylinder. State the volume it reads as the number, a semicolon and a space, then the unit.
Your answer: 125; mL
